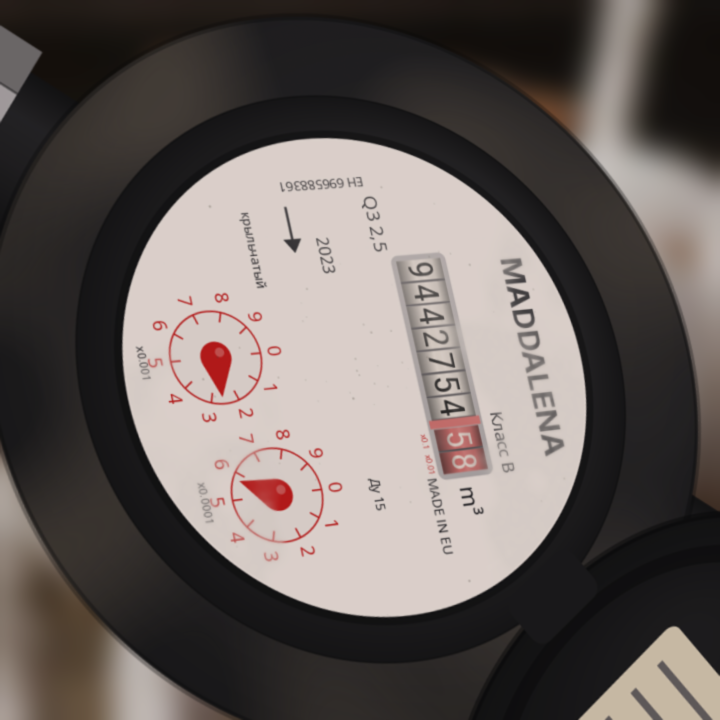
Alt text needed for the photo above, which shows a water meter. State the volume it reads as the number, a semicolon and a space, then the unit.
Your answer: 9442754.5825; m³
